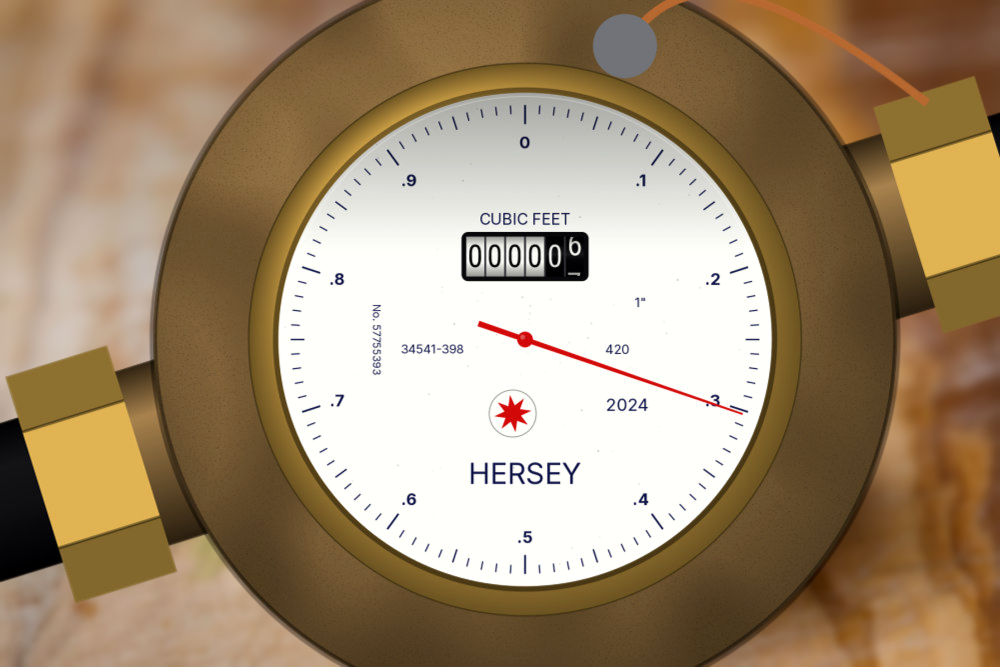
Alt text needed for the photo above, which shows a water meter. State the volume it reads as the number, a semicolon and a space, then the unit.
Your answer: 6.30; ft³
